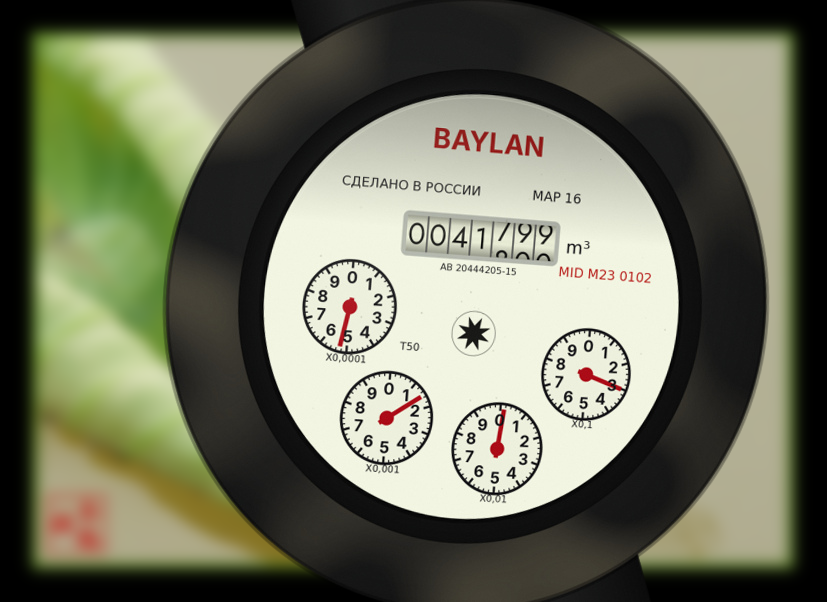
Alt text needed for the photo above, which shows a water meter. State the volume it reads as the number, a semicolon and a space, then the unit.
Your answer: 41799.3015; m³
